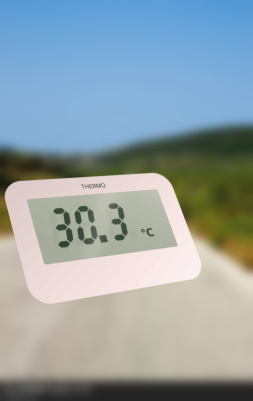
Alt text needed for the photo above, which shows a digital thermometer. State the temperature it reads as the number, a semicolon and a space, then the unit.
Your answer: 30.3; °C
